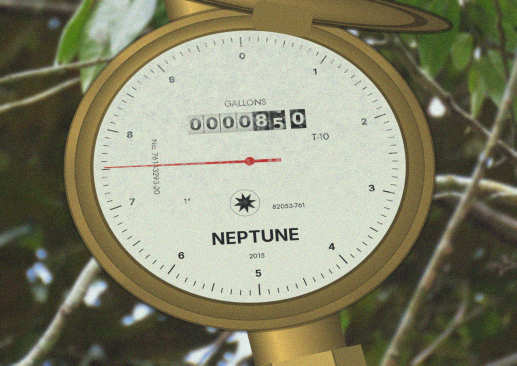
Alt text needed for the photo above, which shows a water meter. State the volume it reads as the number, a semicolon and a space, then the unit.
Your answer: 847.5; gal
